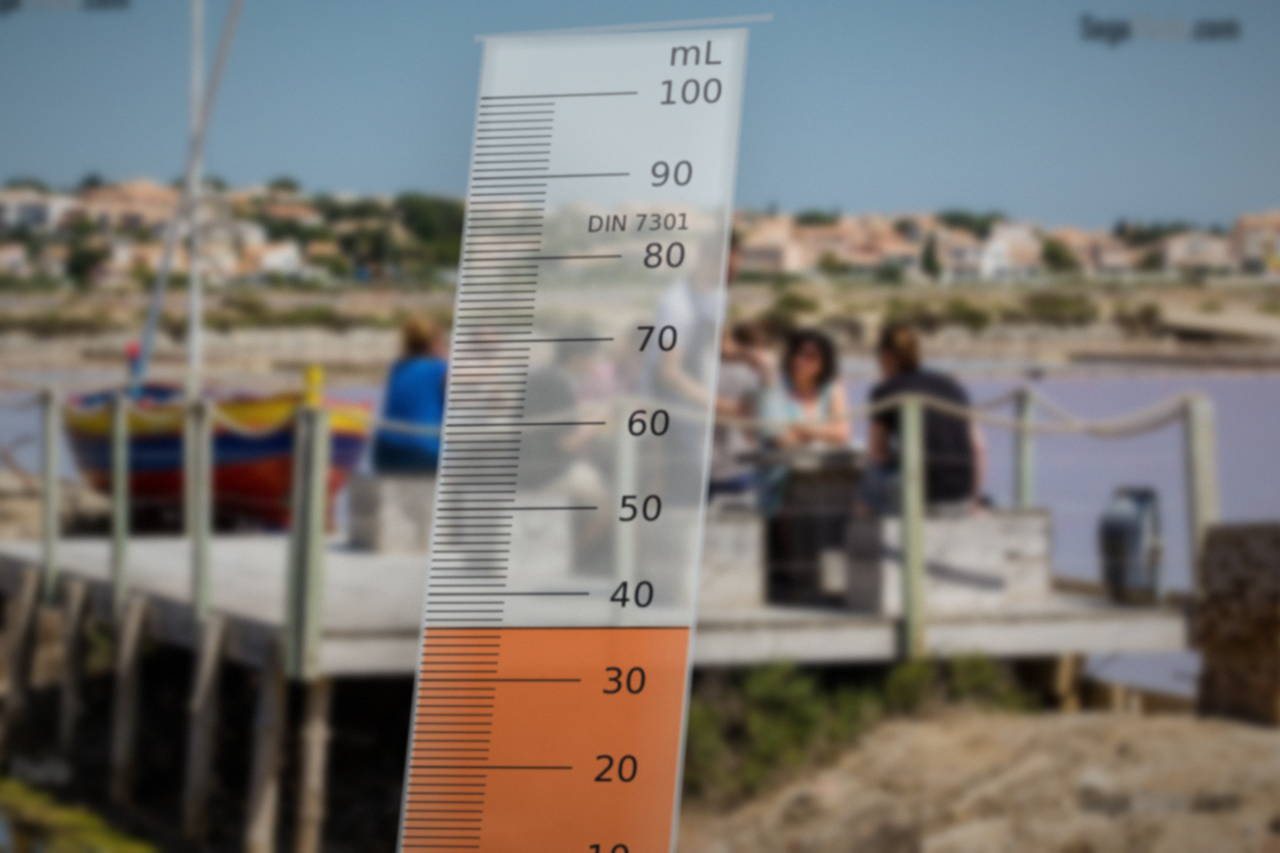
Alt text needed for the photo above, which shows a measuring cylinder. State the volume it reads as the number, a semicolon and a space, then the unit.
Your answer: 36; mL
